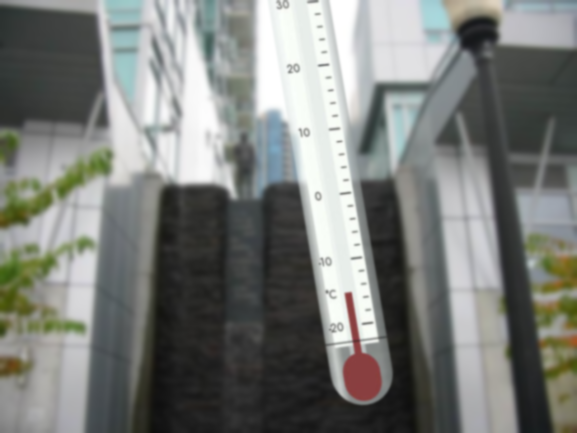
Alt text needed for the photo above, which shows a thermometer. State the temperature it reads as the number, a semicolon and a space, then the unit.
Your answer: -15; °C
